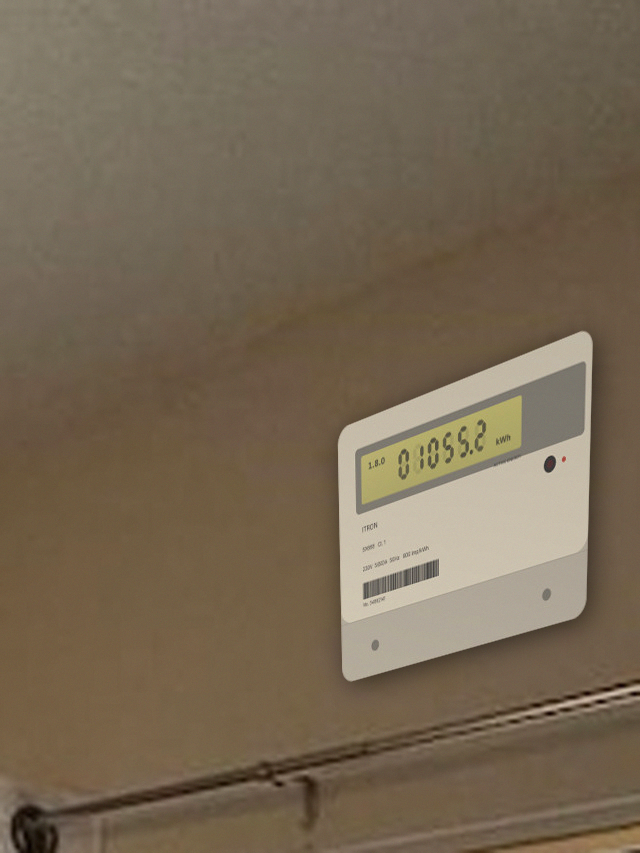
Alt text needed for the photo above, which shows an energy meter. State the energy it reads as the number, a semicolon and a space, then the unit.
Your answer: 1055.2; kWh
